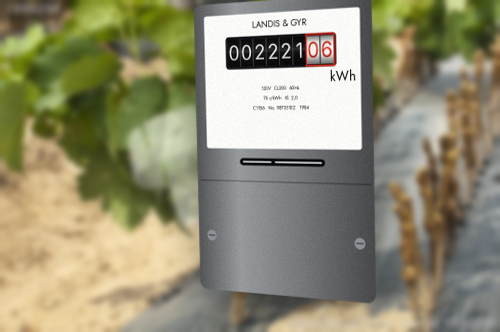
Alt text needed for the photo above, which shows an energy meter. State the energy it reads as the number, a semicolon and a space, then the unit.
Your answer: 2221.06; kWh
